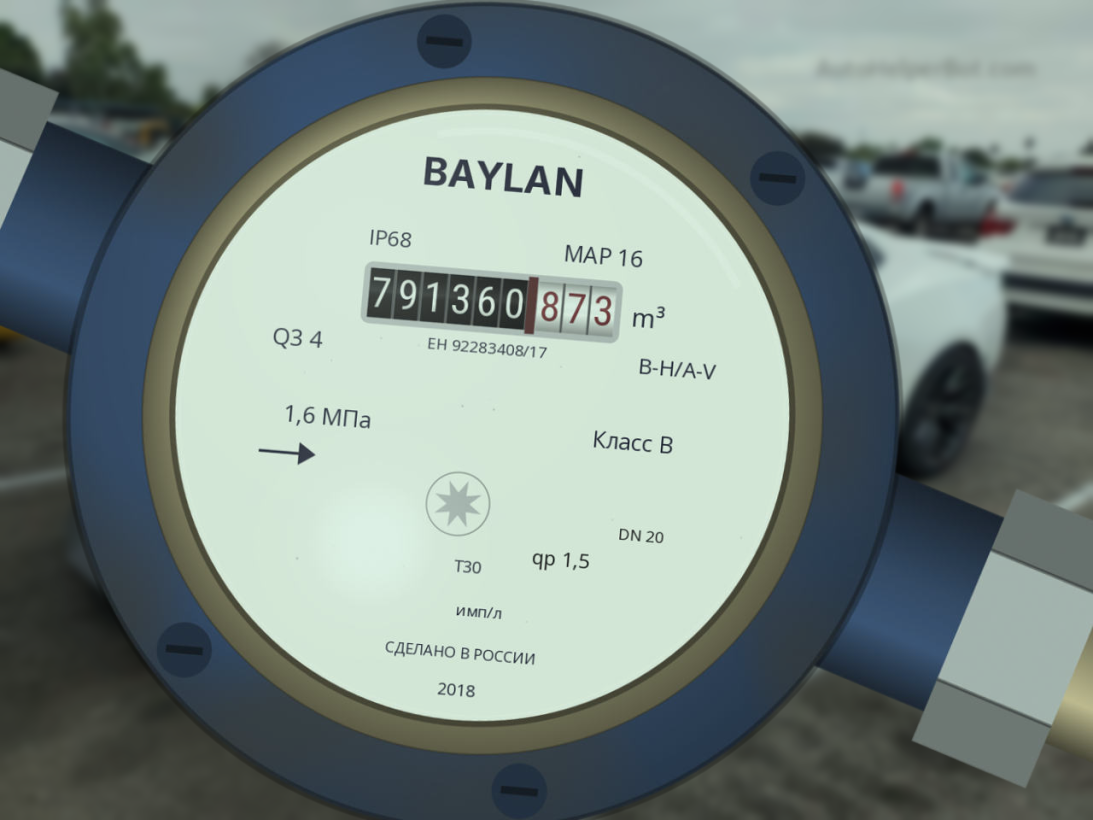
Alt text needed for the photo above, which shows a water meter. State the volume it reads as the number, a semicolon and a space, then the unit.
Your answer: 791360.873; m³
